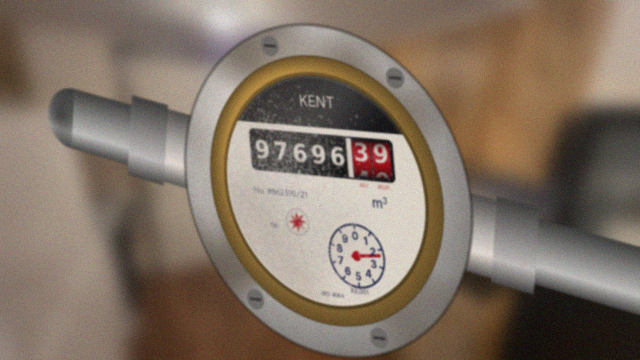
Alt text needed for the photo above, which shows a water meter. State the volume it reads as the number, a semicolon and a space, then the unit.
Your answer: 97696.392; m³
